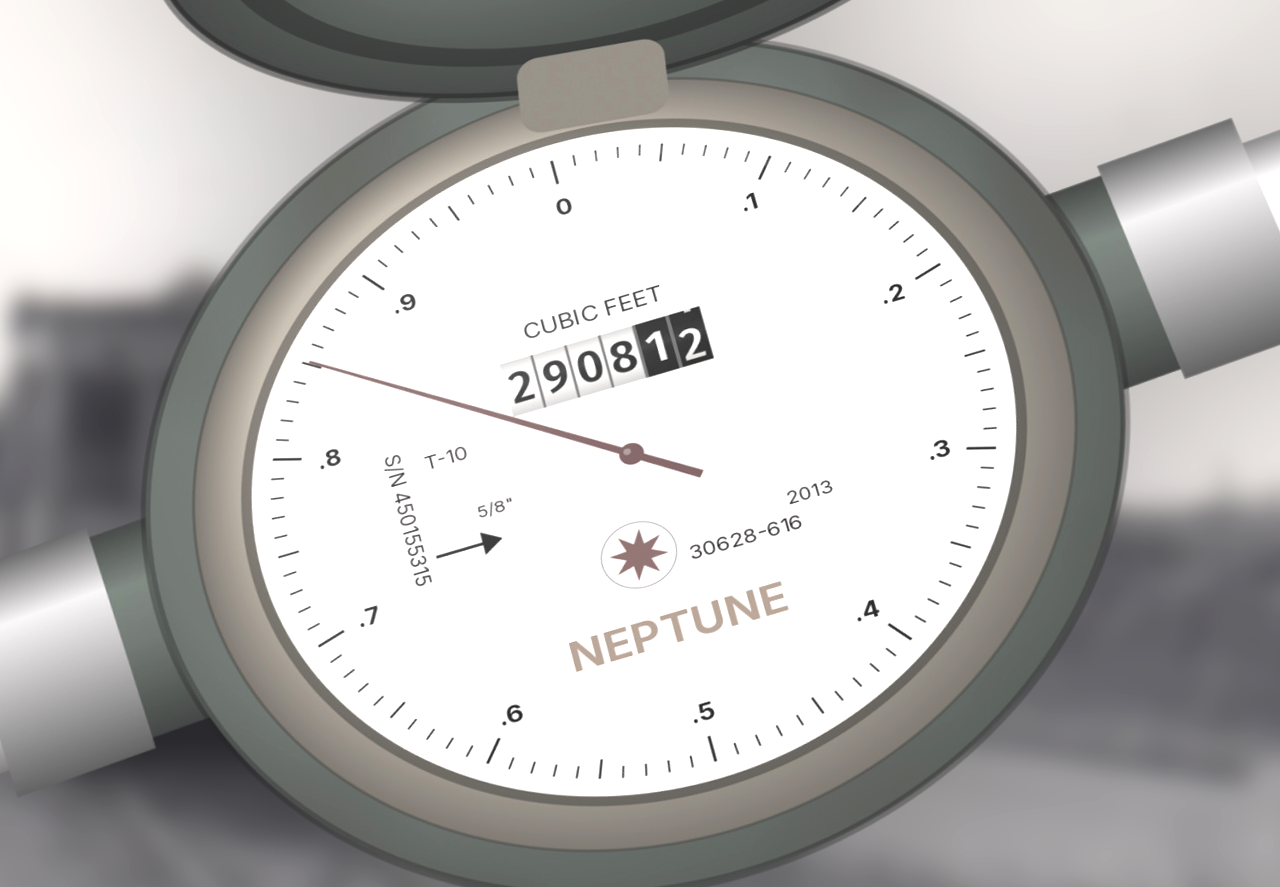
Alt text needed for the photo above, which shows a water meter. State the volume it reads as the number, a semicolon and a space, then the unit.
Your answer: 290811.85; ft³
